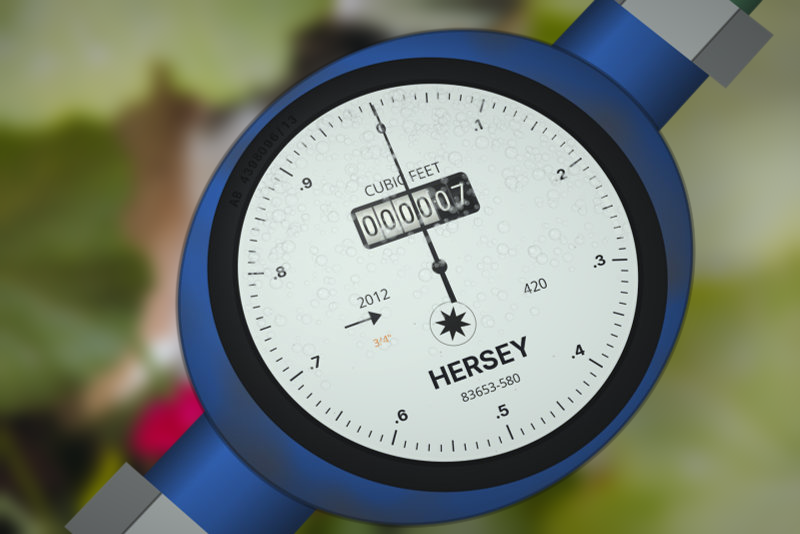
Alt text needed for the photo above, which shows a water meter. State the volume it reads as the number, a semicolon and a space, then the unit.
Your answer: 7.00; ft³
